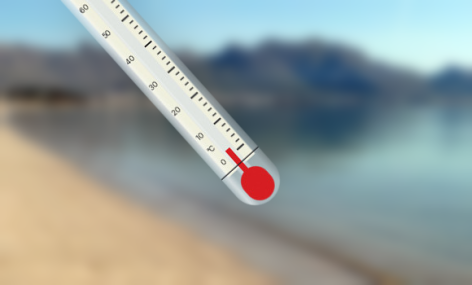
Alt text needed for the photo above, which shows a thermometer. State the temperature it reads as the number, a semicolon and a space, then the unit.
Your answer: 2; °C
